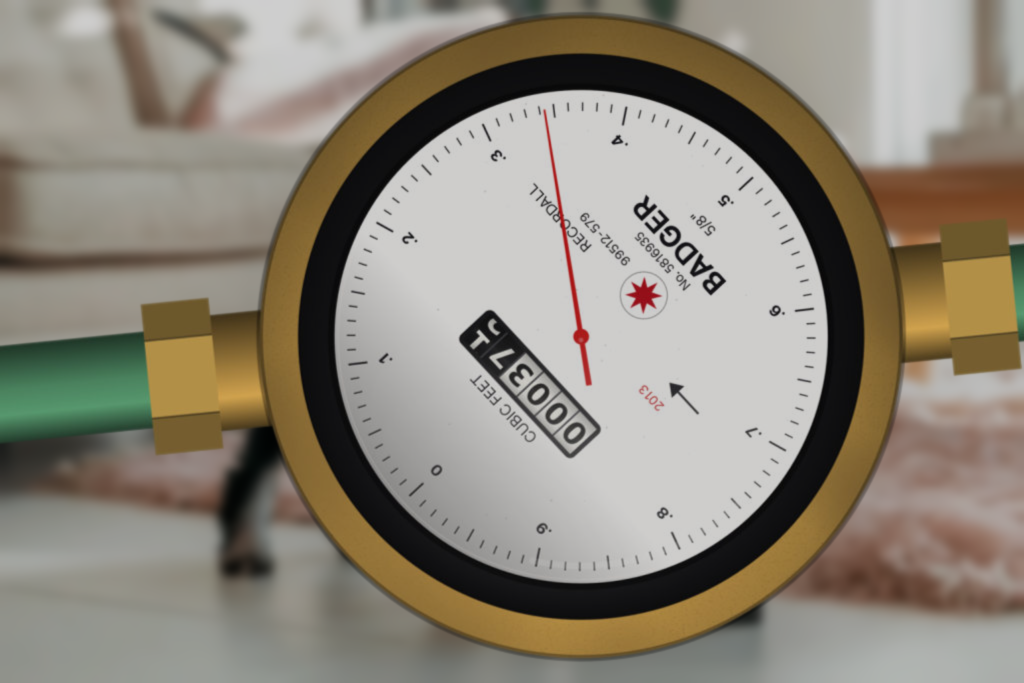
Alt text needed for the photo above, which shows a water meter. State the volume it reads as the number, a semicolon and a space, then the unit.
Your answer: 371.34; ft³
